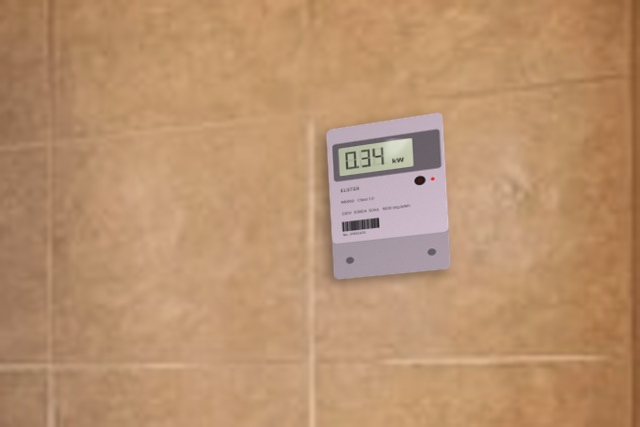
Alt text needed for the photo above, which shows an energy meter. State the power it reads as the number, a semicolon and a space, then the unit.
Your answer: 0.34; kW
